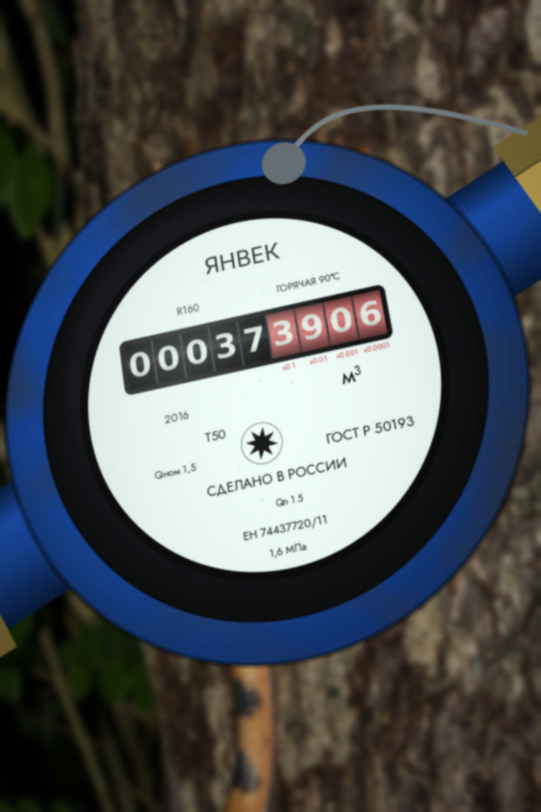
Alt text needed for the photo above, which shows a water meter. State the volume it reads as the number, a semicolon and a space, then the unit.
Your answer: 37.3906; m³
